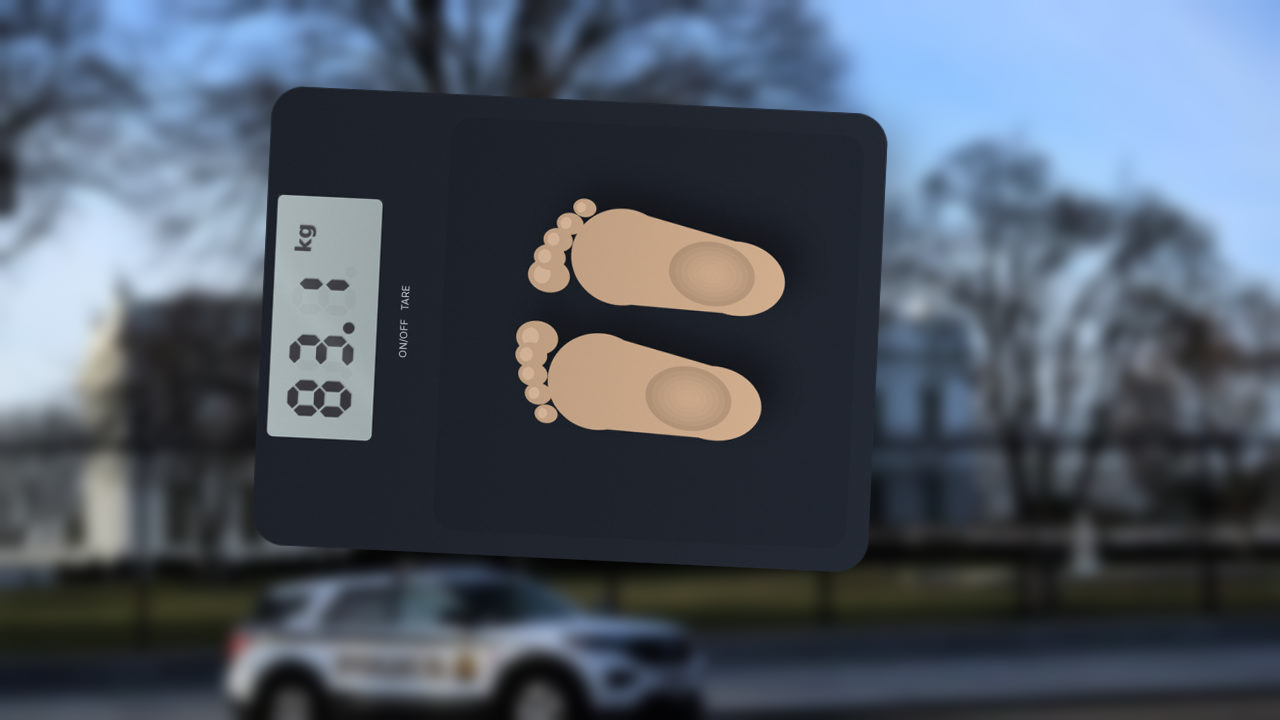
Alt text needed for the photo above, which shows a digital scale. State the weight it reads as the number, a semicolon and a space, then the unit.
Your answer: 83.1; kg
